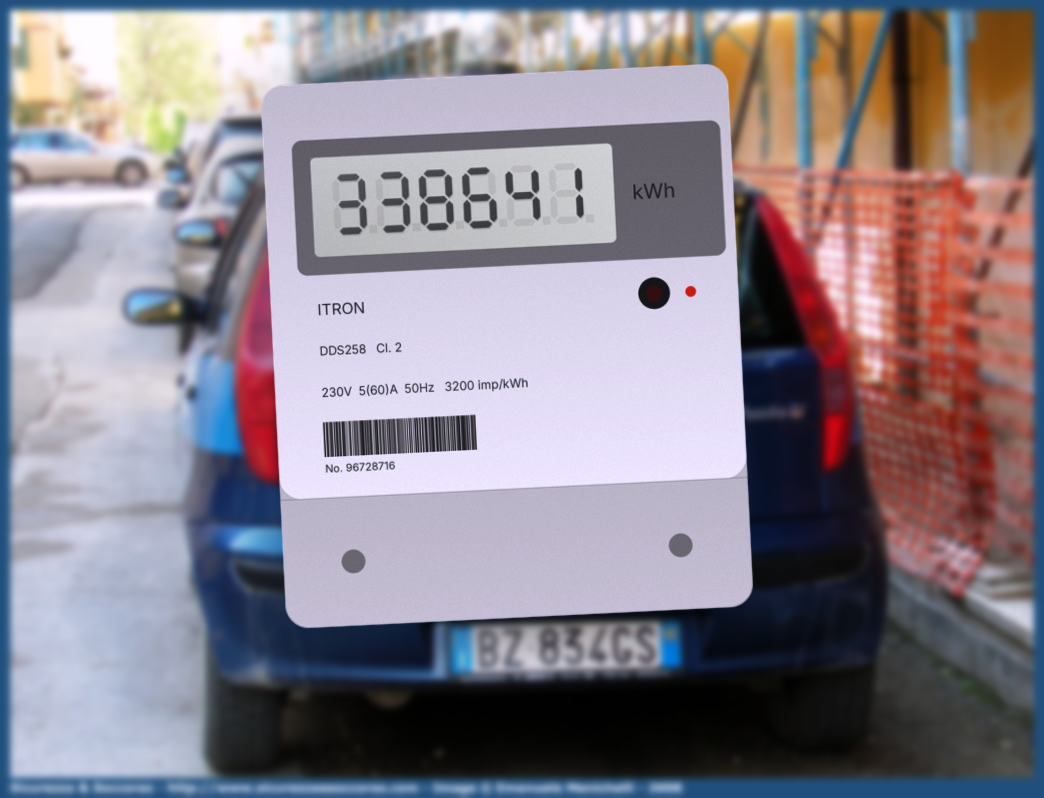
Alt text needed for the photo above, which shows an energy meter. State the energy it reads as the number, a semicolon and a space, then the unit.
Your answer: 338641; kWh
